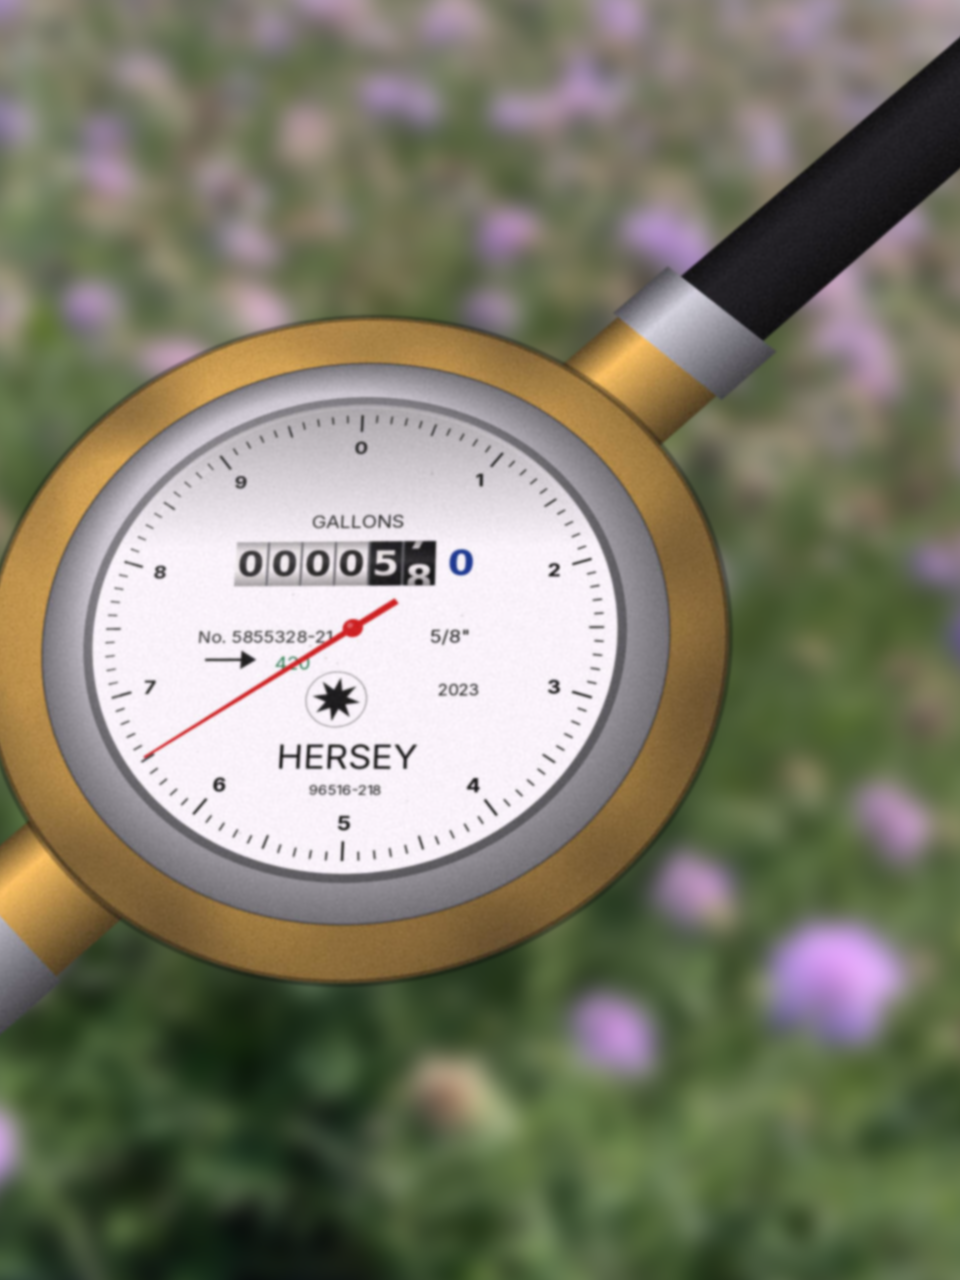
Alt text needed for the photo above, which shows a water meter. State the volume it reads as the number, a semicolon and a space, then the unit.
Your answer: 576.5; gal
